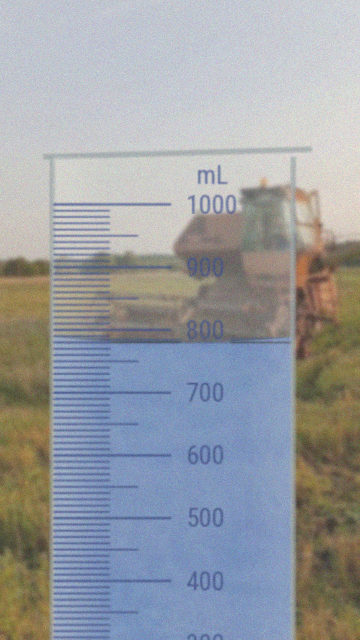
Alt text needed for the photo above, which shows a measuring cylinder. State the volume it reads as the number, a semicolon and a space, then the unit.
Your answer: 780; mL
